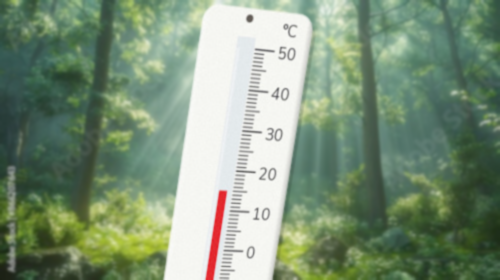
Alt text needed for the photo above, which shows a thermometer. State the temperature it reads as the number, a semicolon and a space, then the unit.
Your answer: 15; °C
